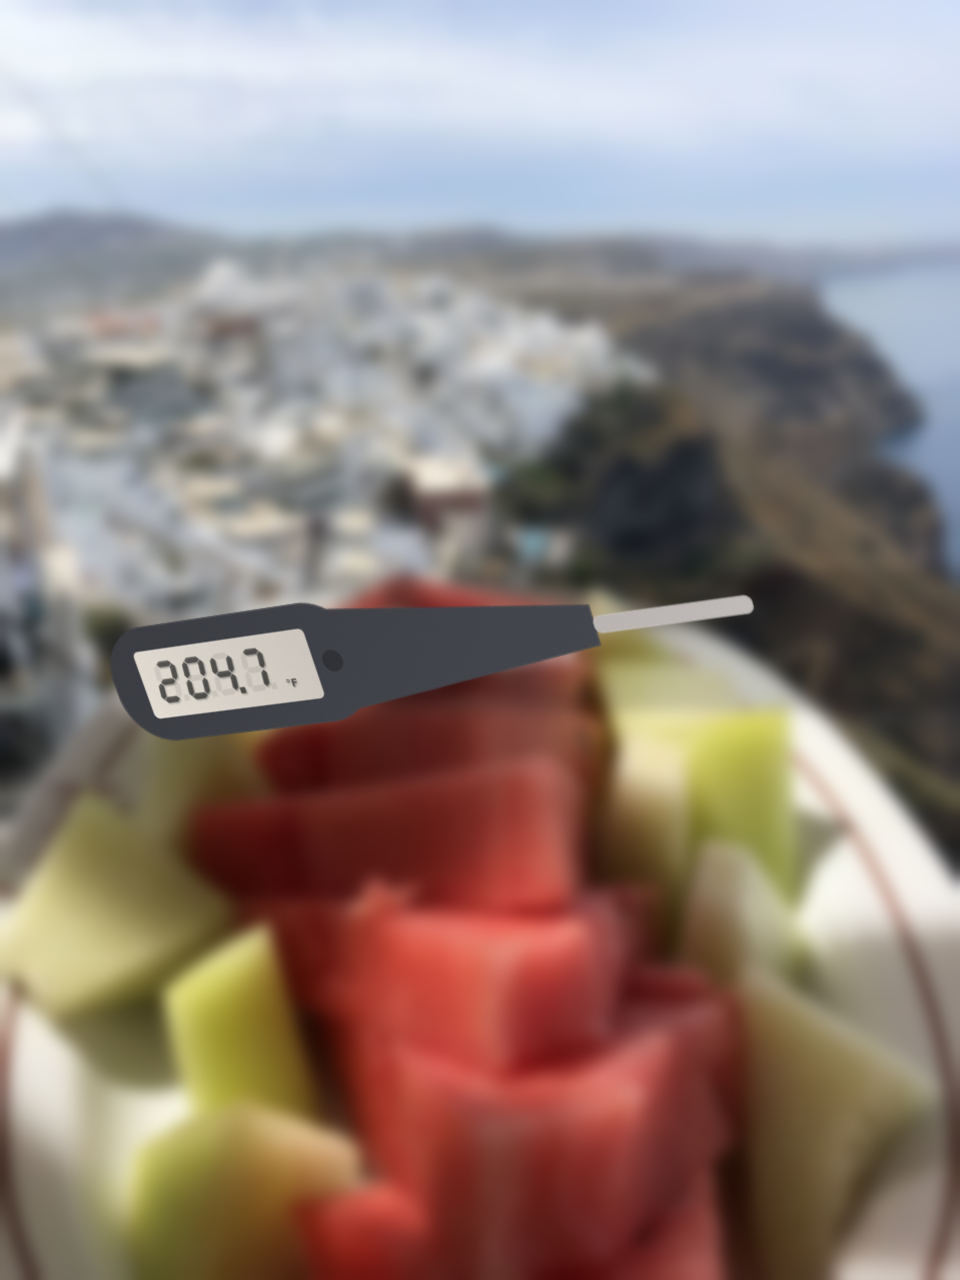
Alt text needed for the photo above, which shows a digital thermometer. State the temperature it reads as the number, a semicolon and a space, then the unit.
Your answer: 204.7; °F
